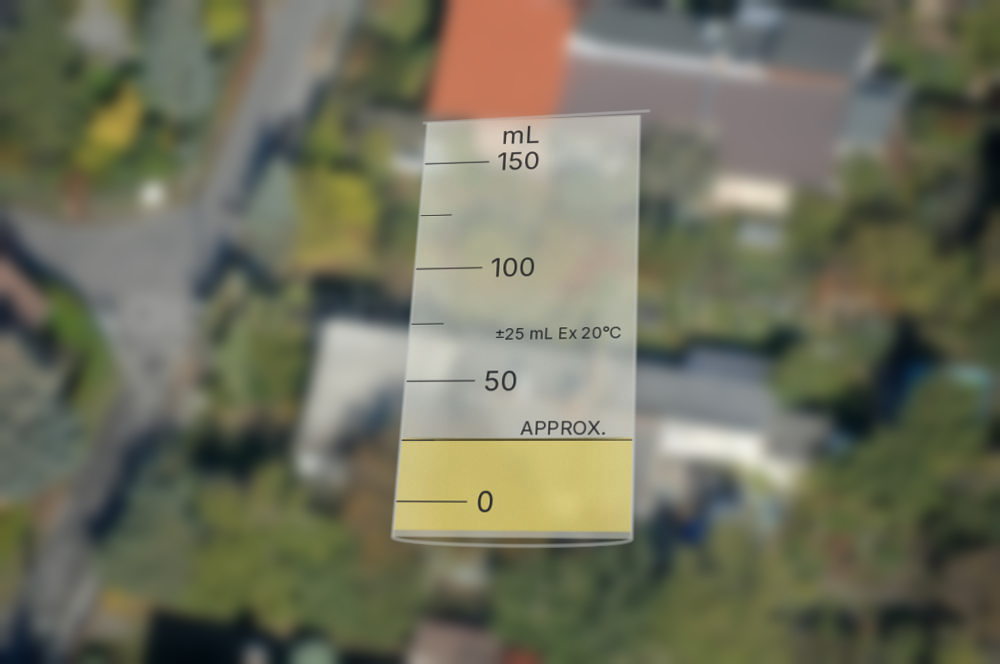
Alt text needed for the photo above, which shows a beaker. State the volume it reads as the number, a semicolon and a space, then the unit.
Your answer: 25; mL
